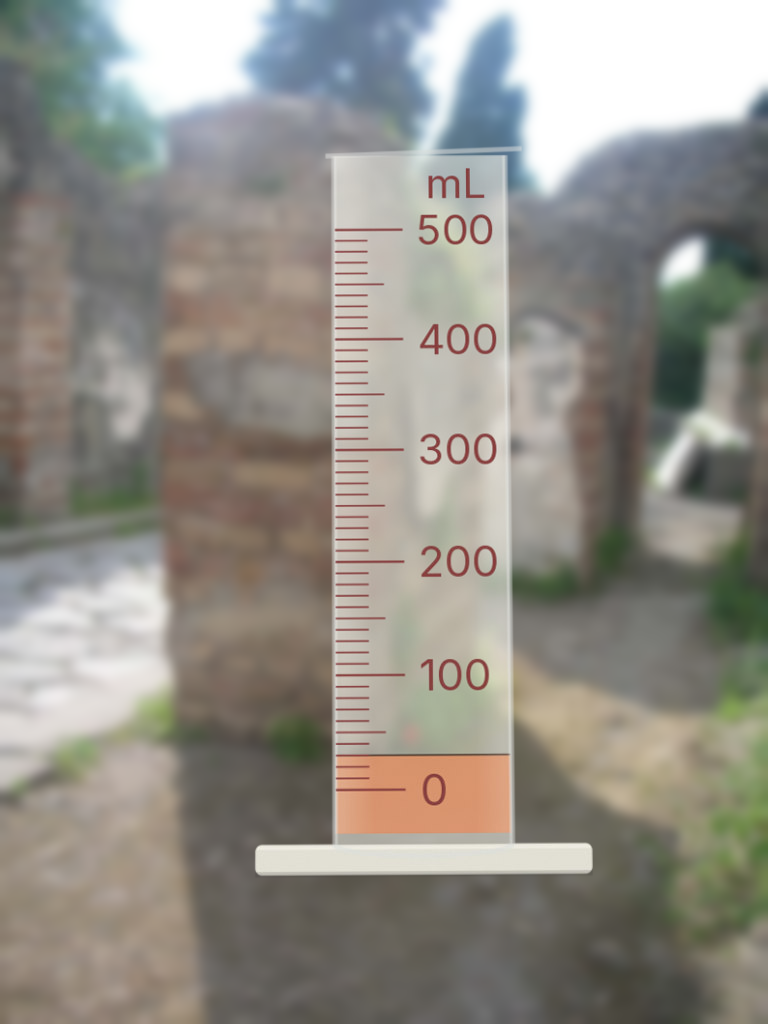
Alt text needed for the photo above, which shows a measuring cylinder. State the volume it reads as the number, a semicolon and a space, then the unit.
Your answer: 30; mL
